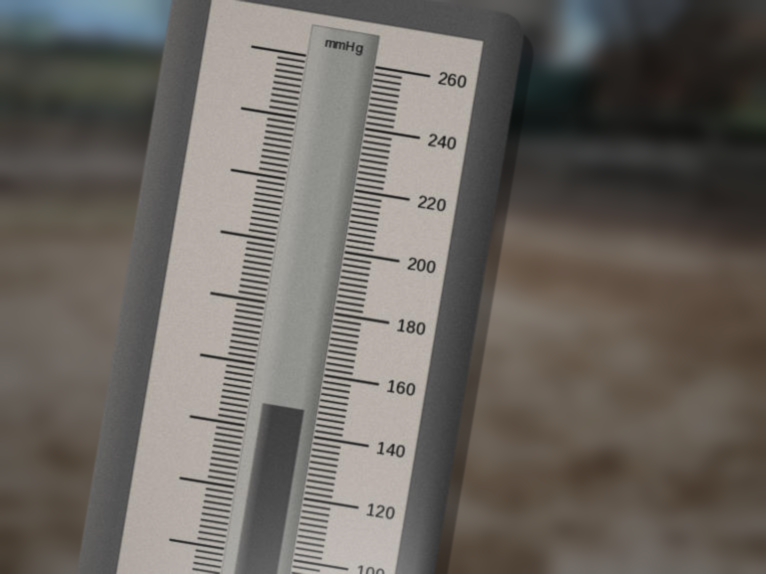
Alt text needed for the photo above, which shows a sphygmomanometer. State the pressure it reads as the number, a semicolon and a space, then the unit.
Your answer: 148; mmHg
